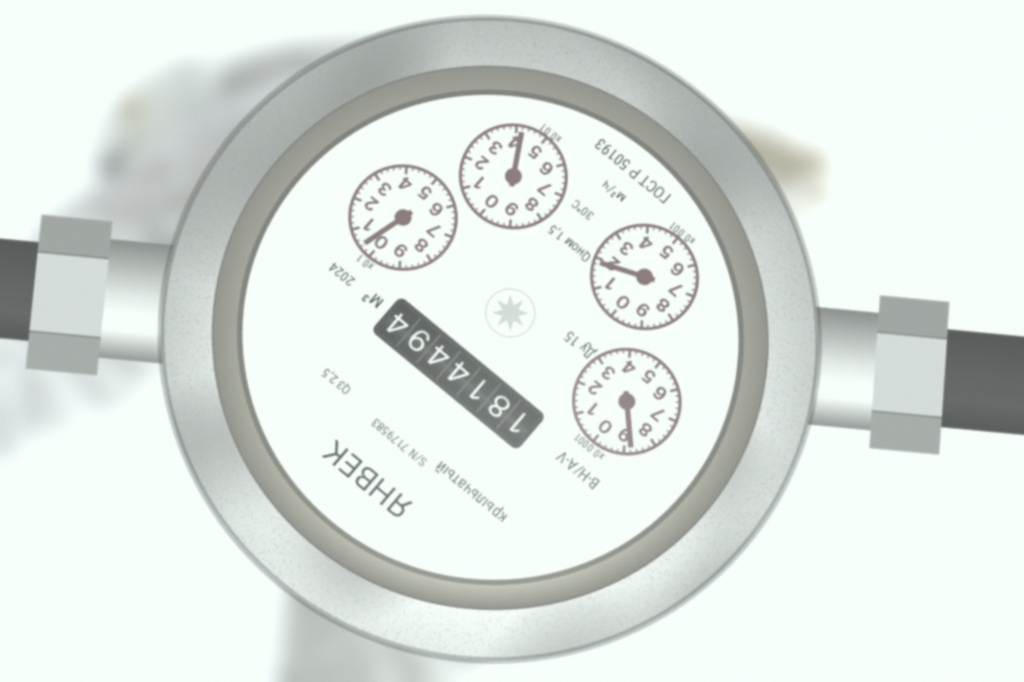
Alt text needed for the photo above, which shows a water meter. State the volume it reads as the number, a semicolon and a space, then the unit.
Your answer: 1814494.0418; m³
